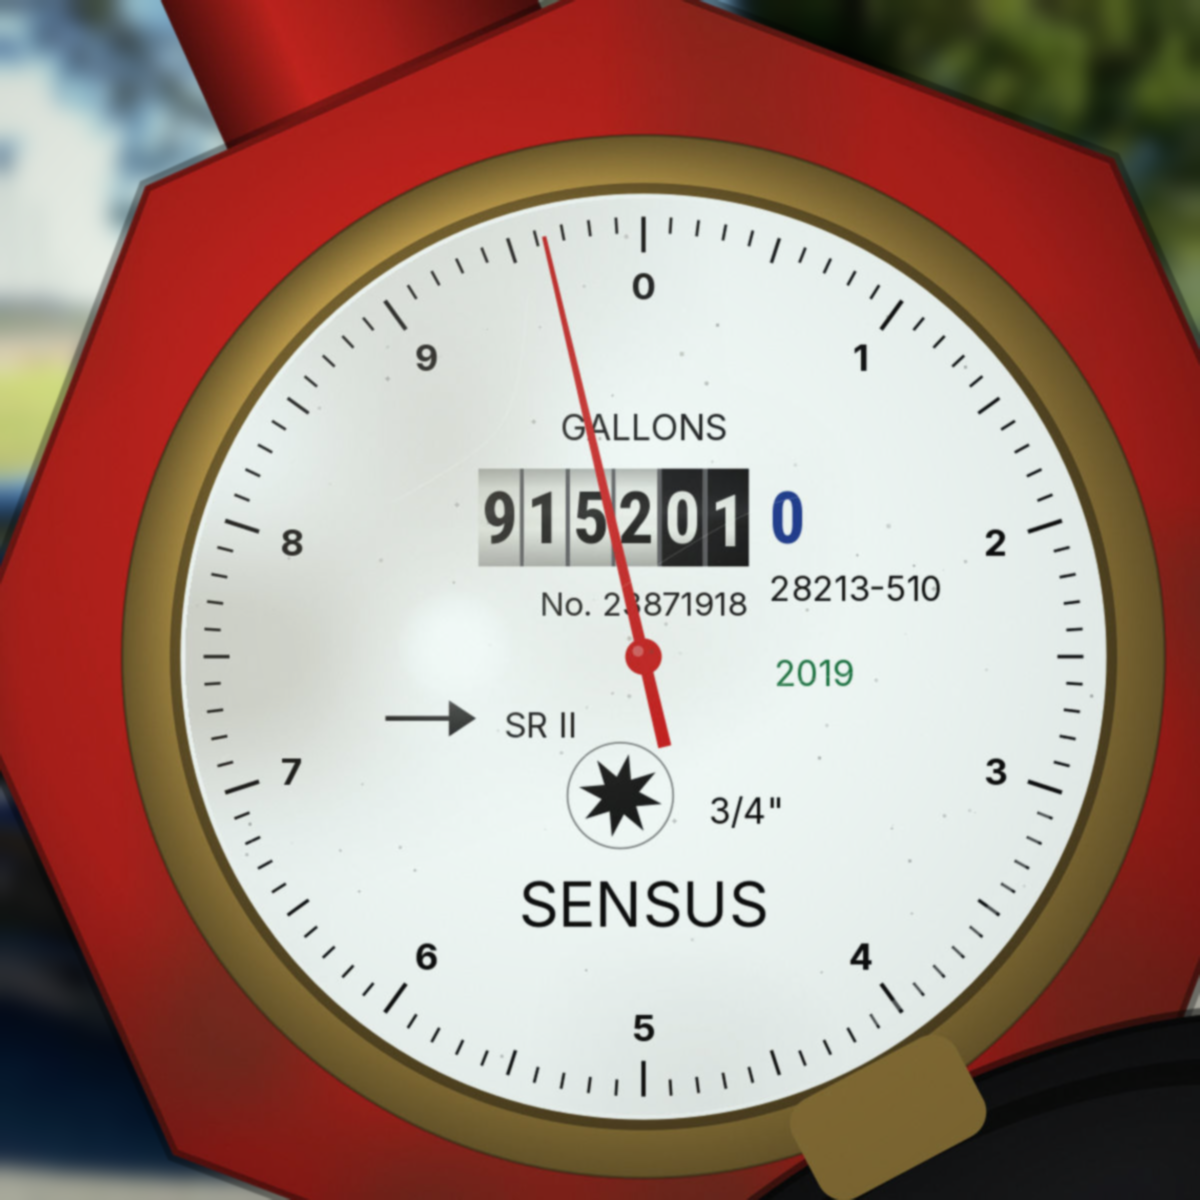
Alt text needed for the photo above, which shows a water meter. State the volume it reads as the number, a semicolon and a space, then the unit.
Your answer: 9152009.6; gal
